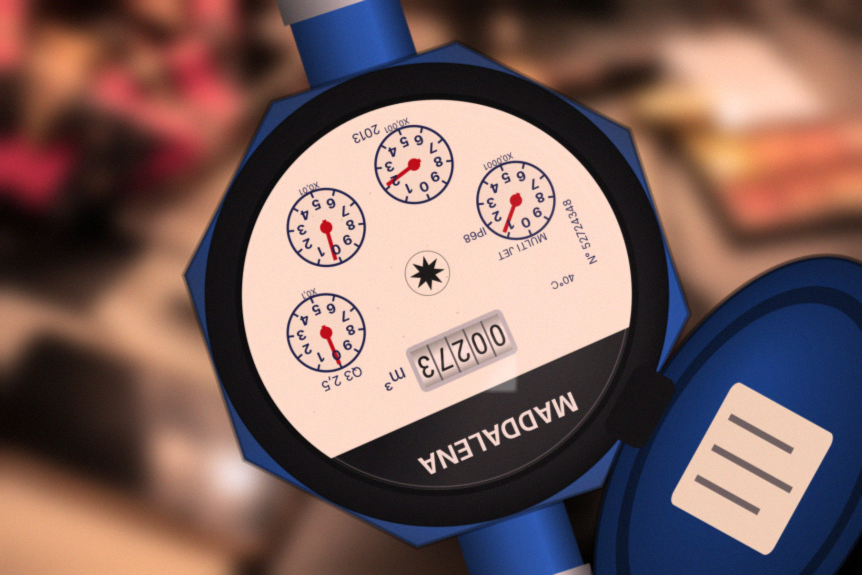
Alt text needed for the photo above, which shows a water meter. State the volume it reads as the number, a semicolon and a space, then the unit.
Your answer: 273.0021; m³
